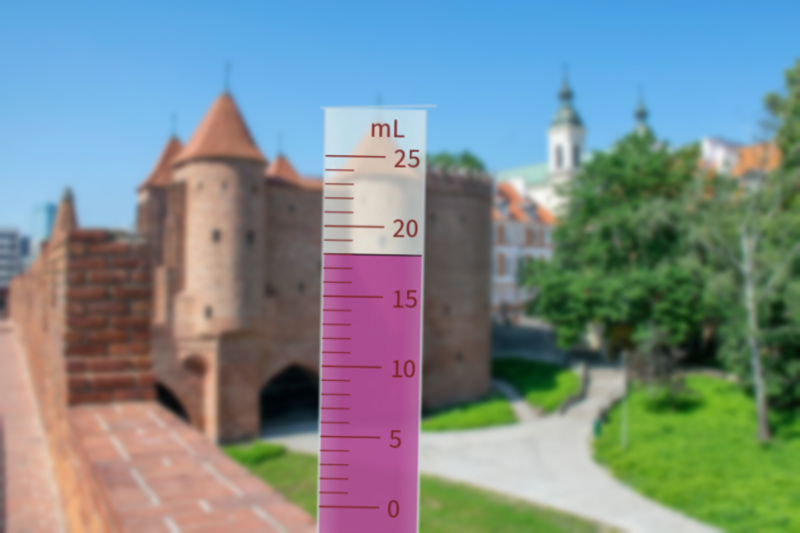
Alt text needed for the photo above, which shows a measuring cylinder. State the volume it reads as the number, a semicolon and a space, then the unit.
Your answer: 18; mL
